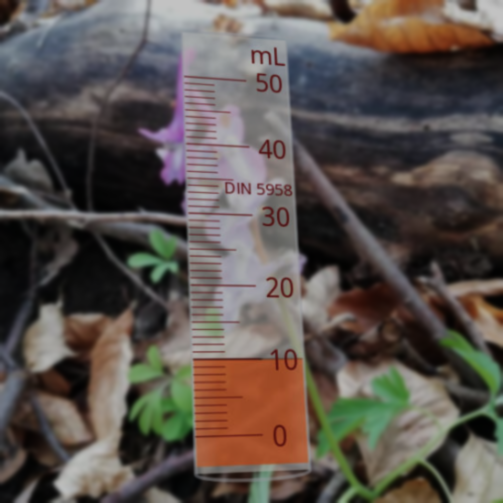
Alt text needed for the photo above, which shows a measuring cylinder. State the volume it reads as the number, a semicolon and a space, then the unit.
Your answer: 10; mL
